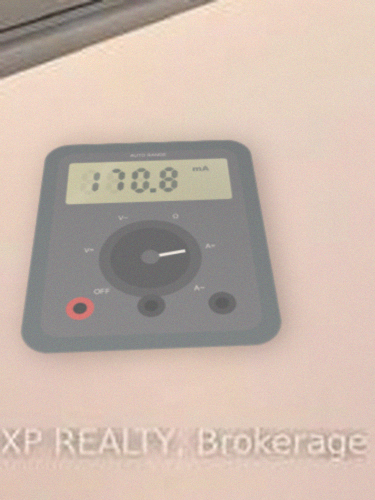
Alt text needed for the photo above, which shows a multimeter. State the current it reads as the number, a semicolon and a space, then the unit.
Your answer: 170.8; mA
